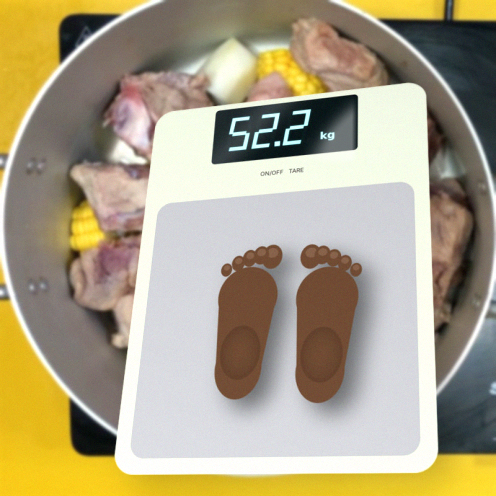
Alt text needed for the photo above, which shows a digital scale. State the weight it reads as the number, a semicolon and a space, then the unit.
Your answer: 52.2; kg
